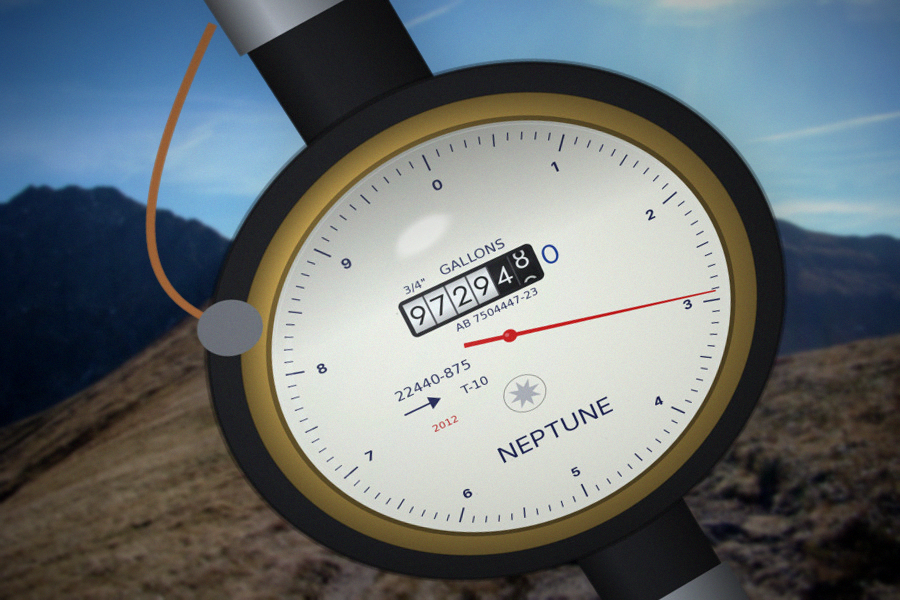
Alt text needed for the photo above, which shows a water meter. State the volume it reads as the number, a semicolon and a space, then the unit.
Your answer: 9729482.9; gal
